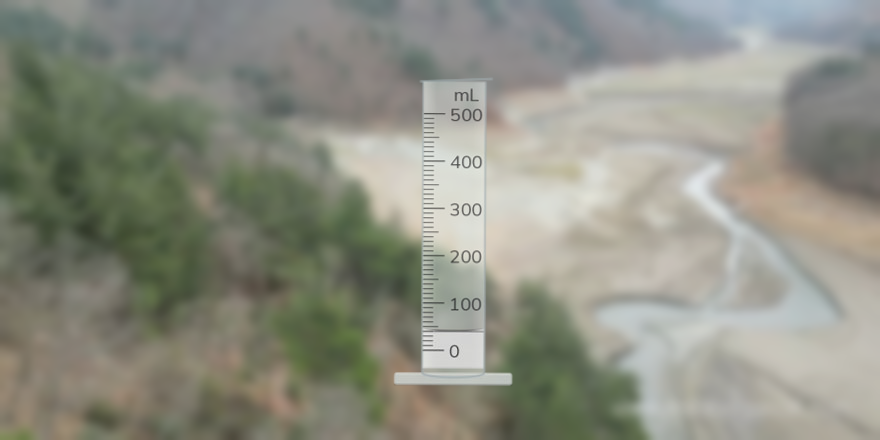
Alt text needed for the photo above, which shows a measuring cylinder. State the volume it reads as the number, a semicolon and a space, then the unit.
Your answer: 40; mL
